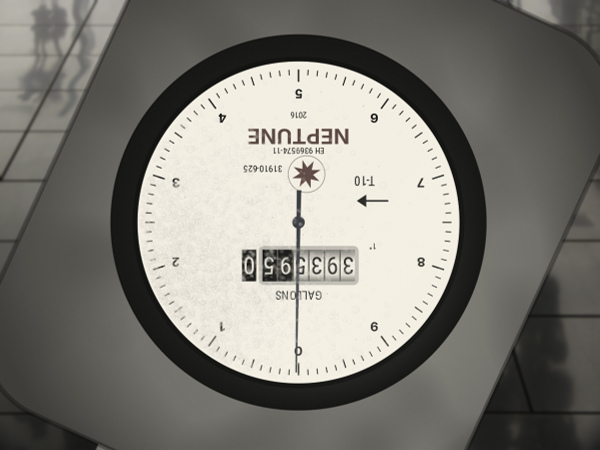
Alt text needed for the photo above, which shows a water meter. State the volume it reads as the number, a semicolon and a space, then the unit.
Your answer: 3935950.0; gal
